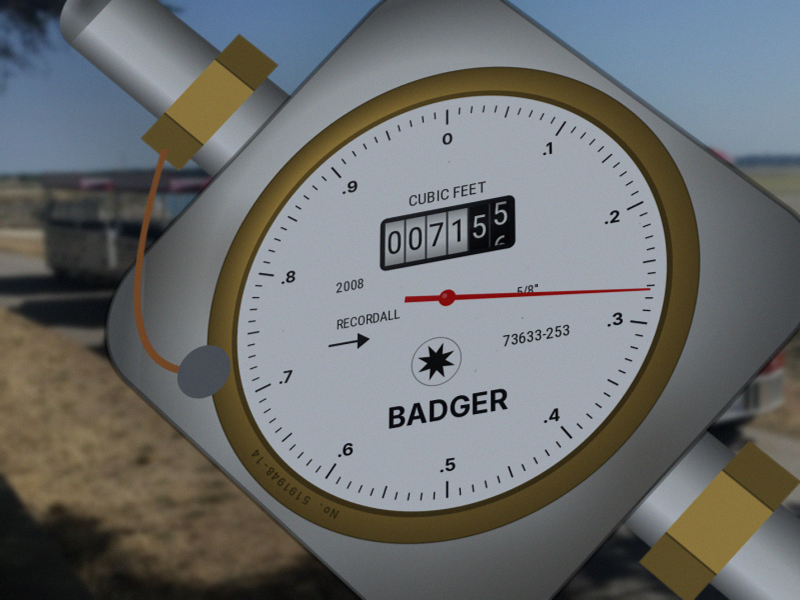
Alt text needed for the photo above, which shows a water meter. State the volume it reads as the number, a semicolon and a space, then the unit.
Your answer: 7155.27; ft³
